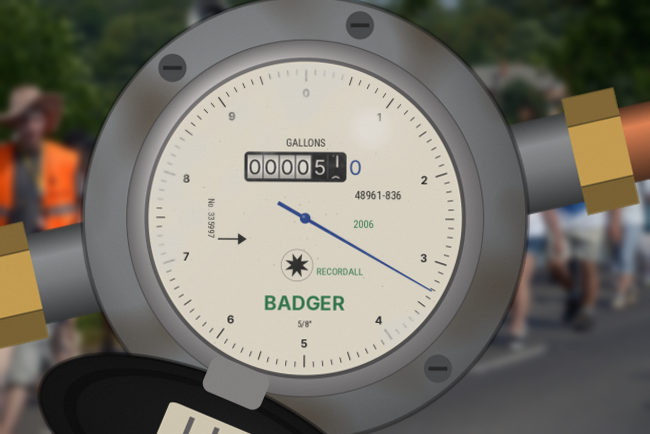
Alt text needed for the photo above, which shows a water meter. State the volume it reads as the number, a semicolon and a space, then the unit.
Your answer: 513.3; gal
